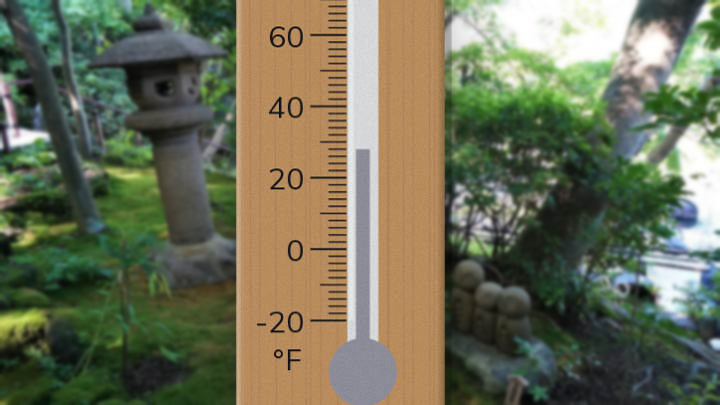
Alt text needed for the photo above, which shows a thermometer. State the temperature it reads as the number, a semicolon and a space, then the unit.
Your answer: 28; °F
